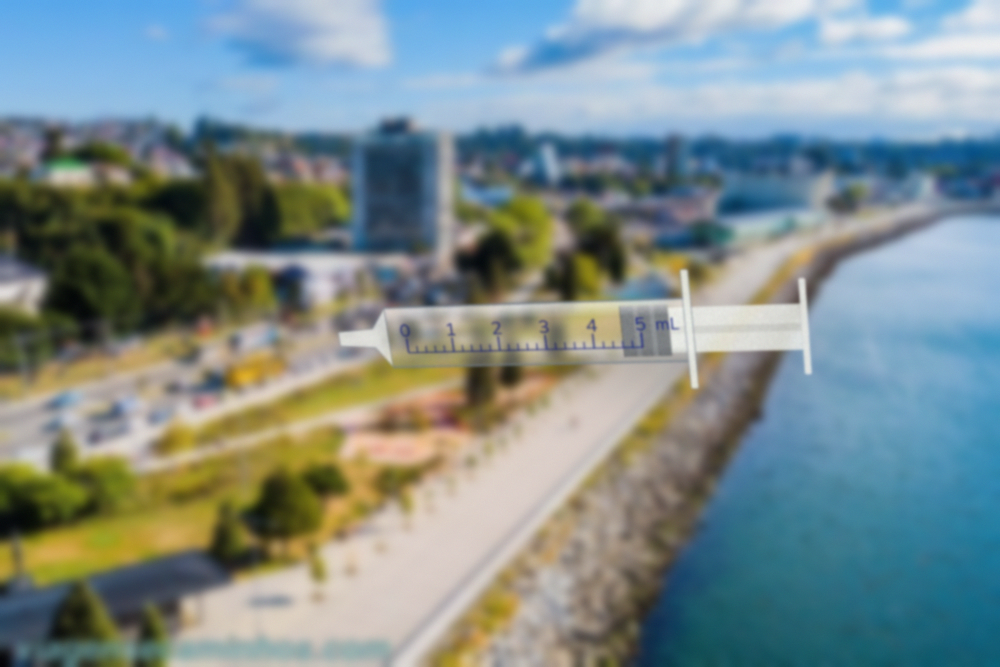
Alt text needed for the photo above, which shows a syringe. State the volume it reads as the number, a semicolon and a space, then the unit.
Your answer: 4.6; mL
